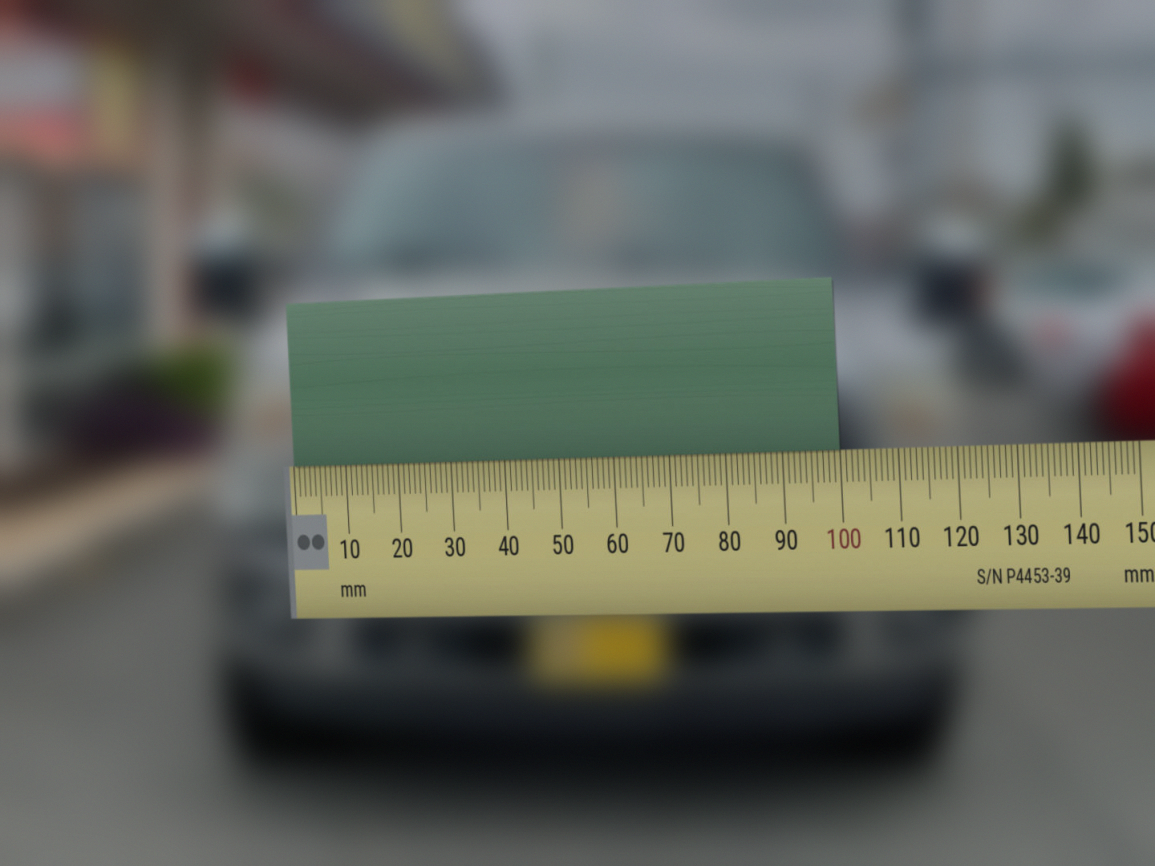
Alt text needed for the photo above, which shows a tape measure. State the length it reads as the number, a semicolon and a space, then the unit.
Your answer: 100; mm
